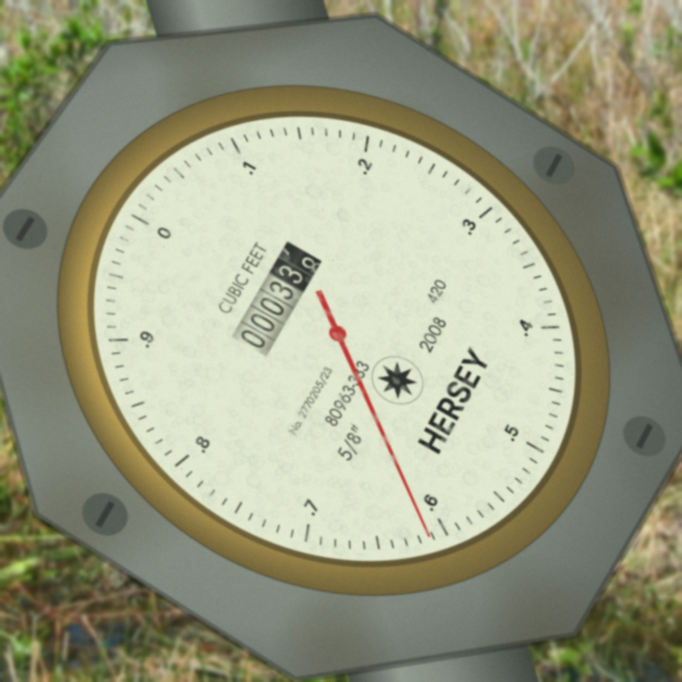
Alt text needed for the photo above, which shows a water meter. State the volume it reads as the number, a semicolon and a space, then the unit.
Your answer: 337.61; ft³
